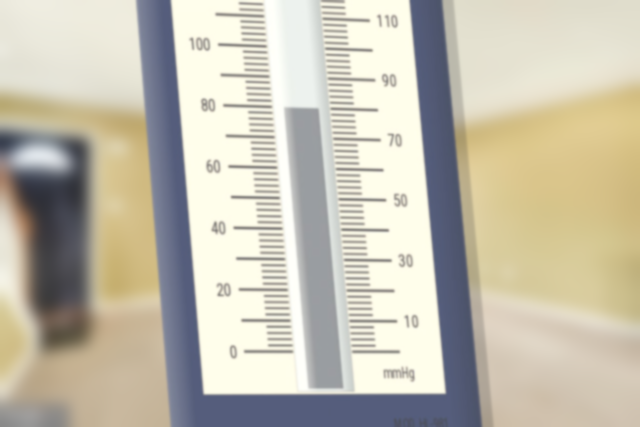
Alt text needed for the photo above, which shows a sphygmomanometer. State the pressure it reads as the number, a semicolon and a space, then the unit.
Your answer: 80; mmHg
